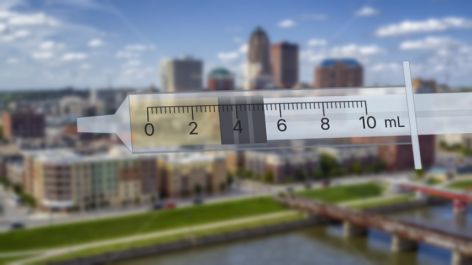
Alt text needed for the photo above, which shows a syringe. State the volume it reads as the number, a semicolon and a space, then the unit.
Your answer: 3.2; mL
